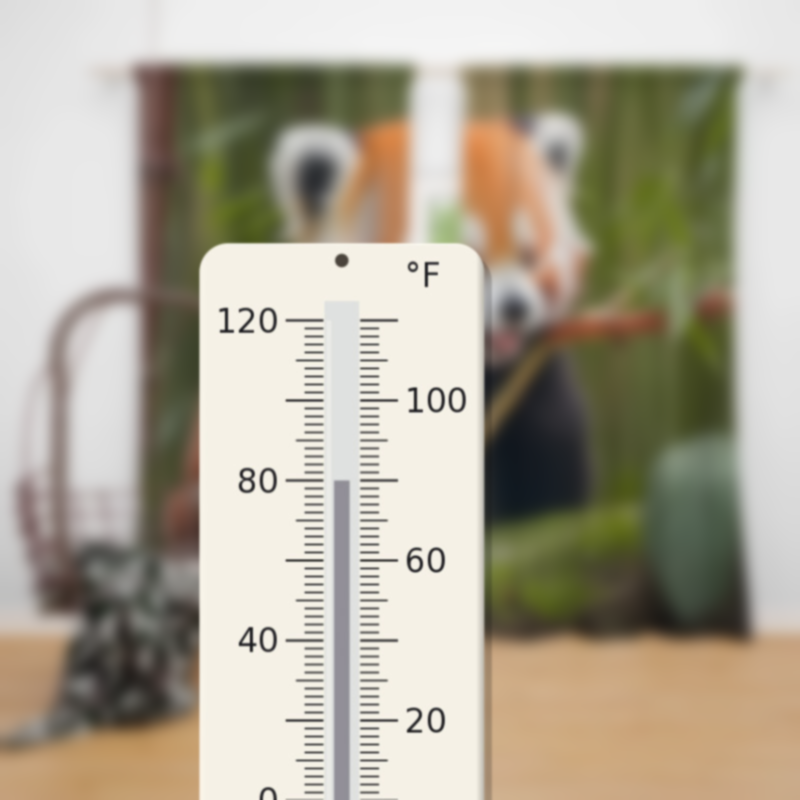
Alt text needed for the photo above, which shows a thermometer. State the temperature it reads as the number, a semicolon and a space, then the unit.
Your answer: 80; °F
